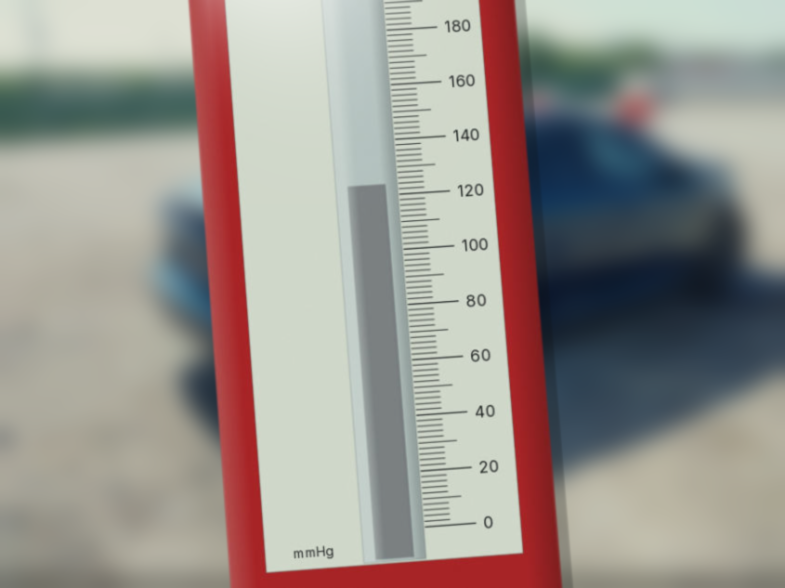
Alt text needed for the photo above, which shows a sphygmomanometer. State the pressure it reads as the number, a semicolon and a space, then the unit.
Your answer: 124; mmHg
